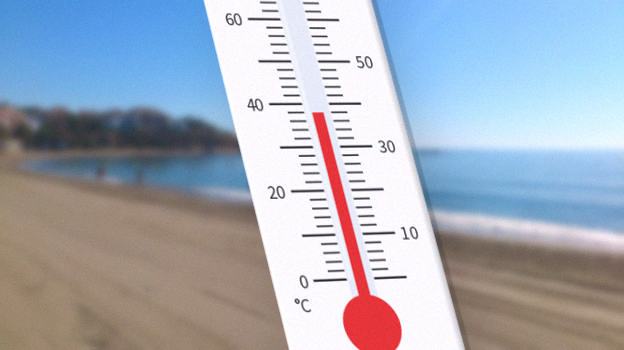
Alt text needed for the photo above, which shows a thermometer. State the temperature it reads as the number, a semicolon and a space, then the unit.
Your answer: 38; °C
